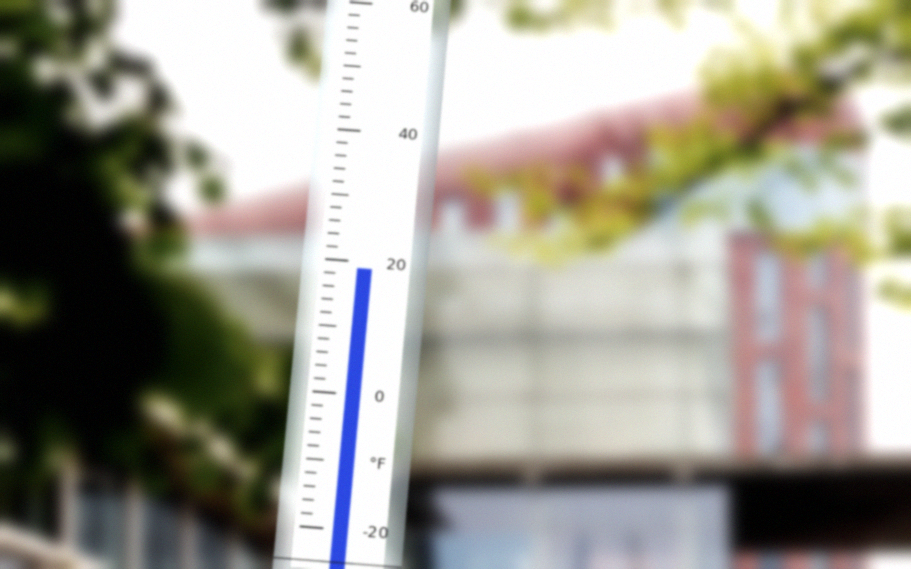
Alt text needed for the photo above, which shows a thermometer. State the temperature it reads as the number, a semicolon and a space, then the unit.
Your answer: 19; °F
